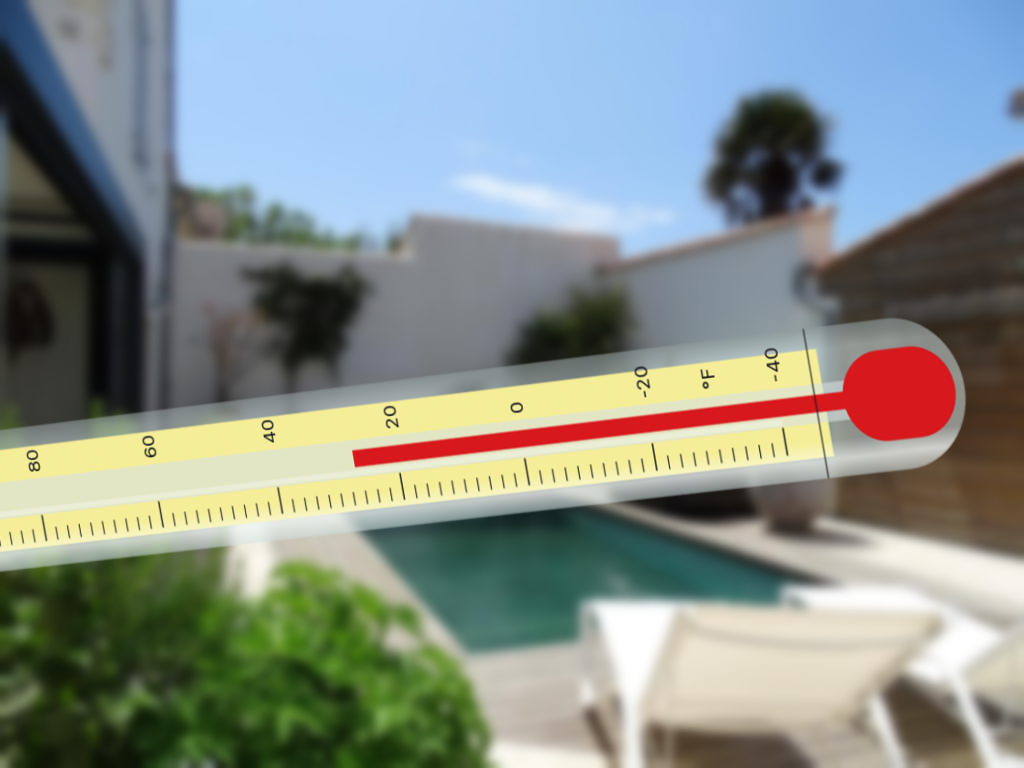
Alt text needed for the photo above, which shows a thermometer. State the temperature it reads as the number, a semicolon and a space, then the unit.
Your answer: 27; °F
